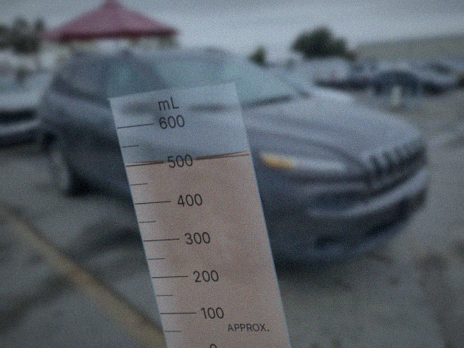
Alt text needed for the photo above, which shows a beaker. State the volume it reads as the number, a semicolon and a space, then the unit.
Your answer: 500; mL
